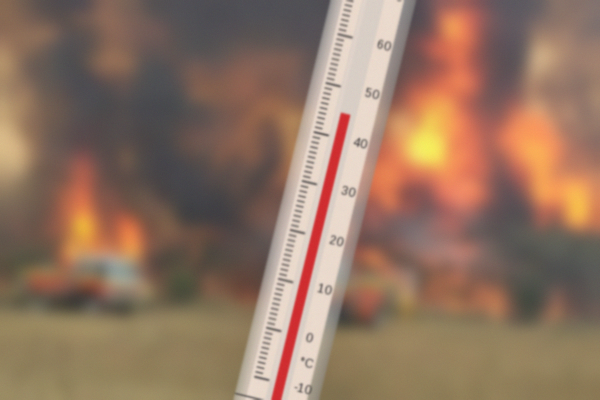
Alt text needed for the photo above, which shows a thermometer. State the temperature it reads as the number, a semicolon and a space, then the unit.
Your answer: 45; °C
